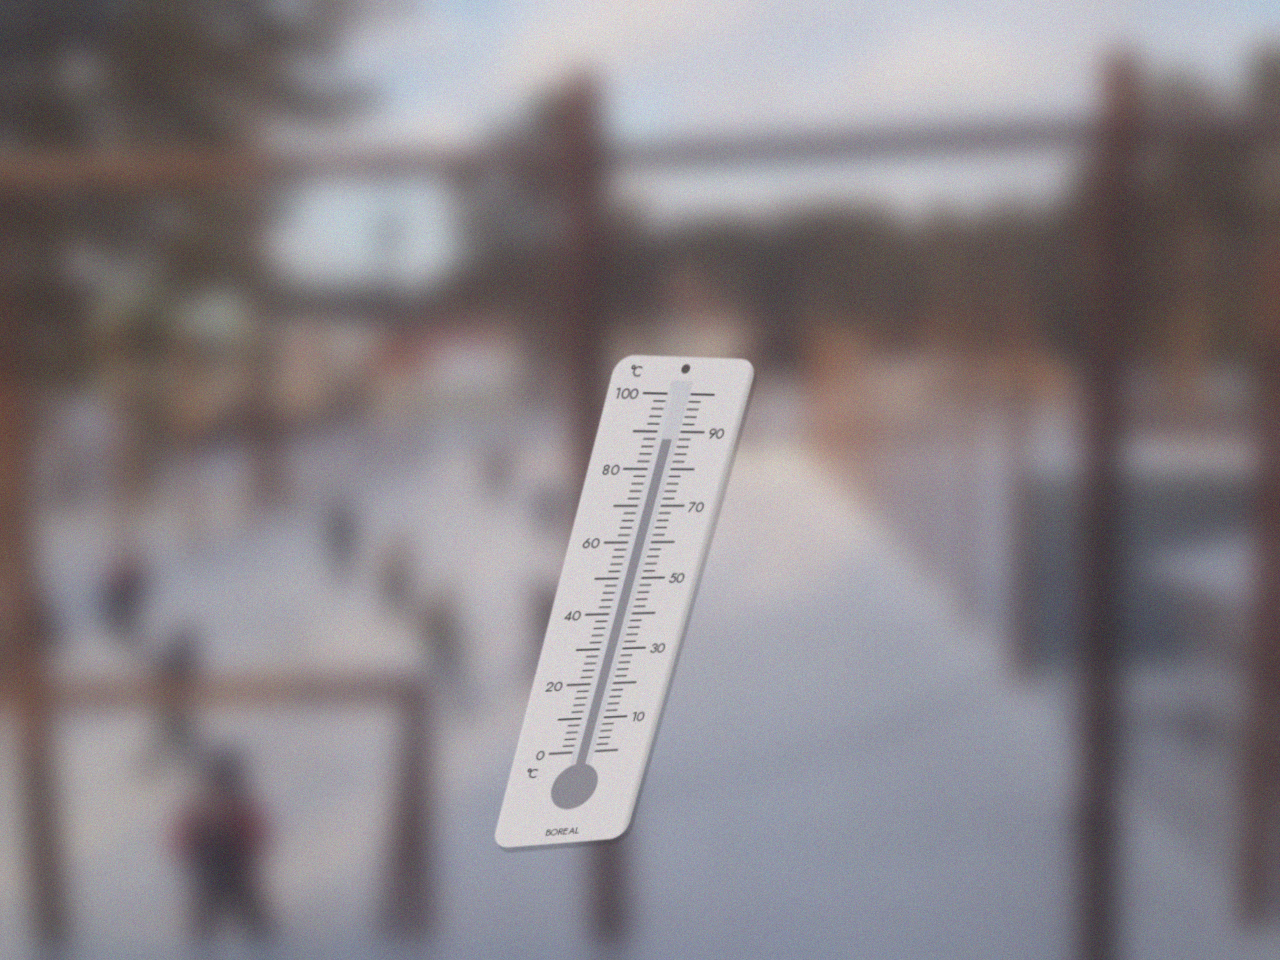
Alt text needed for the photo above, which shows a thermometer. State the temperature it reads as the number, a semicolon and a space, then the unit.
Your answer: 88; °C
